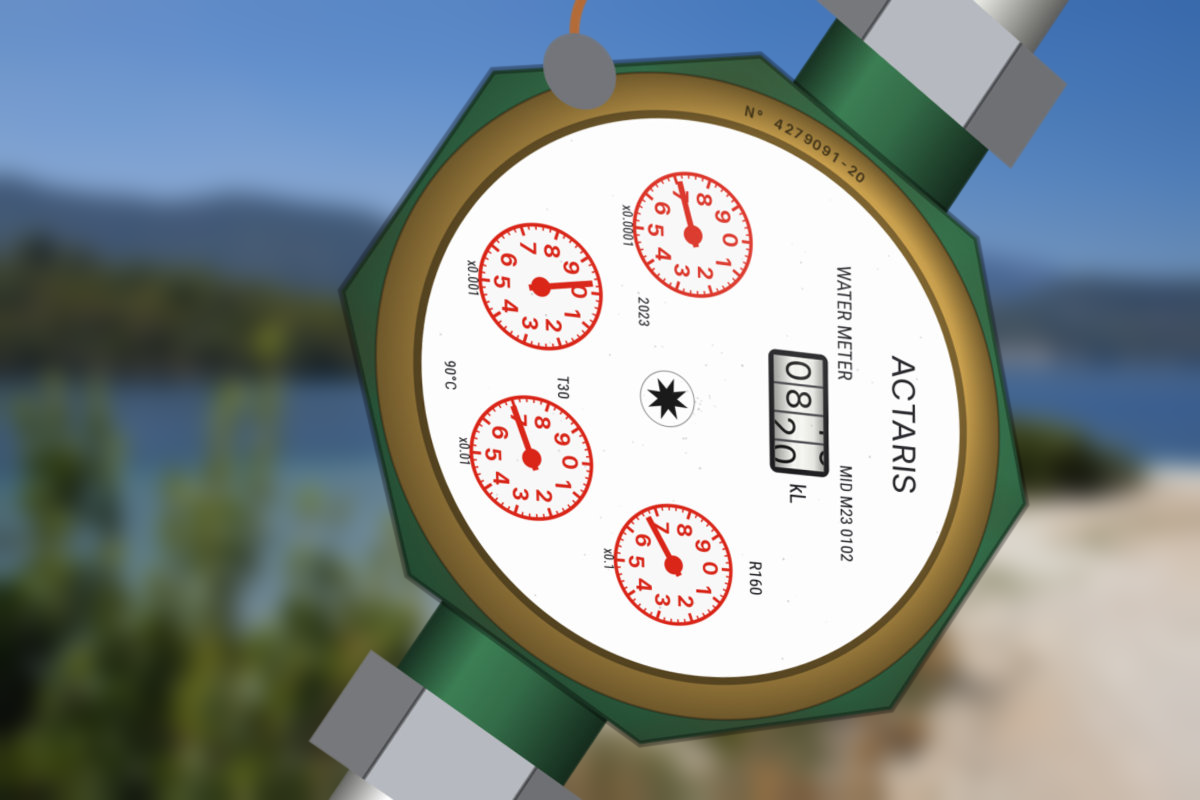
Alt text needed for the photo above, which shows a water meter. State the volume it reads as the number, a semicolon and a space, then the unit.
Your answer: 819.6697; kL
